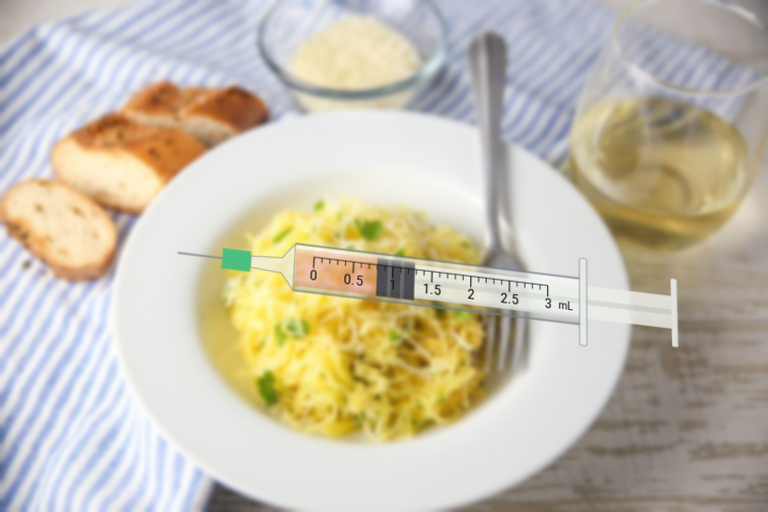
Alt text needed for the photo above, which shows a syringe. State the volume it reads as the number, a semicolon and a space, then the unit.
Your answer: 0.8; mL
